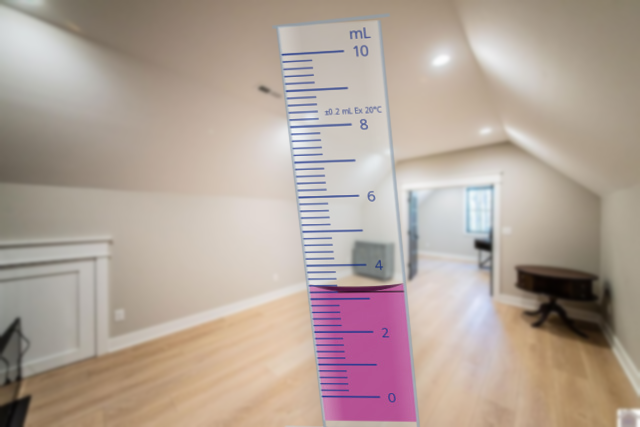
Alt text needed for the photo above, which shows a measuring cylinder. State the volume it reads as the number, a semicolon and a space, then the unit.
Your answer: 3.2; mL
